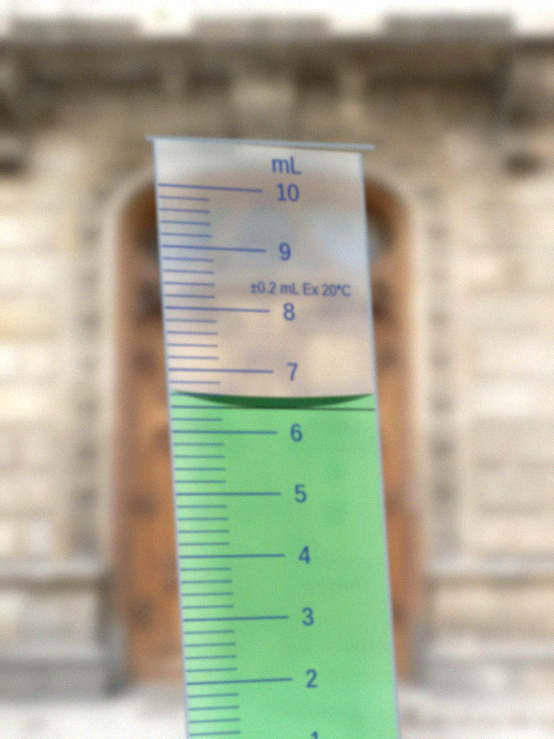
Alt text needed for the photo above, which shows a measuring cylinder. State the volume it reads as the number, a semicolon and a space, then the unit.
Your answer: 6.4; mL
